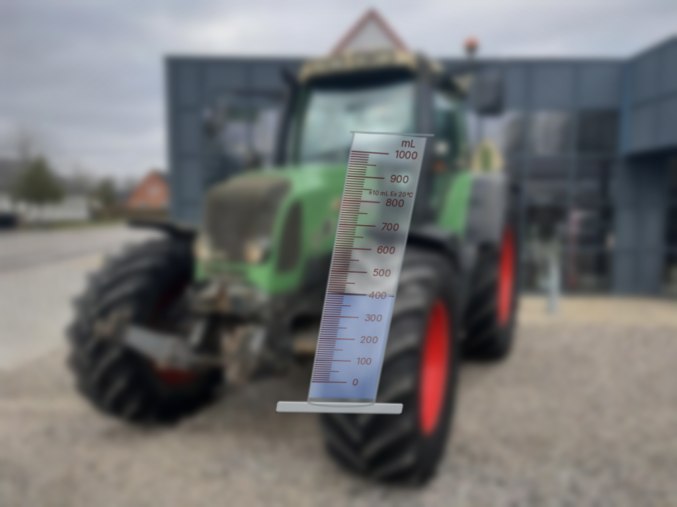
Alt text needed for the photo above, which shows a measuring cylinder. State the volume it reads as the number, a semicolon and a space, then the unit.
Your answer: 400; mL
